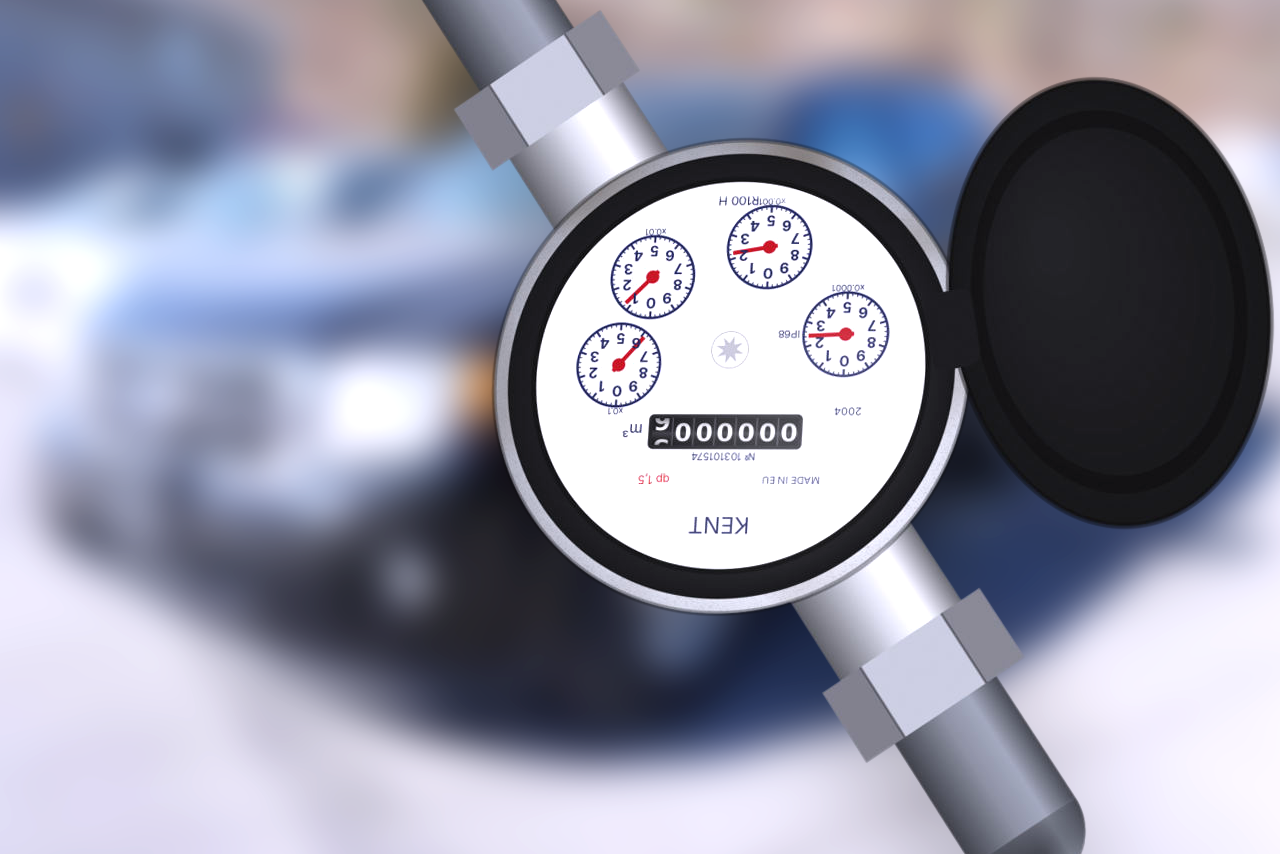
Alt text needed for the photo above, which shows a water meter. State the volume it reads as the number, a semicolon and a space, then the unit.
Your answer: 5.6122; m³
